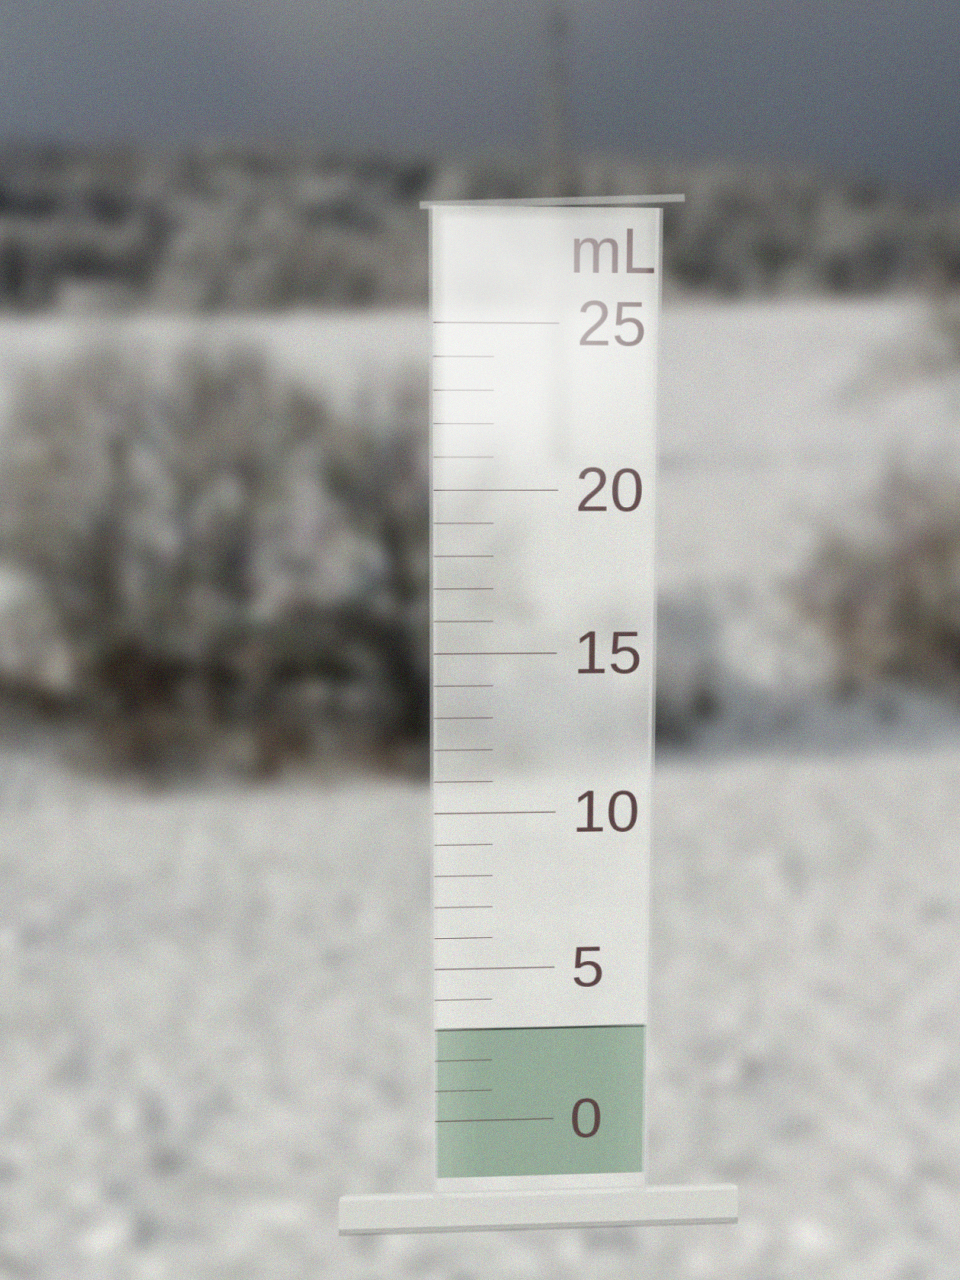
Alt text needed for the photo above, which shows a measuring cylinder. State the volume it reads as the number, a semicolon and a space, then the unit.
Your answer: 3; mL
